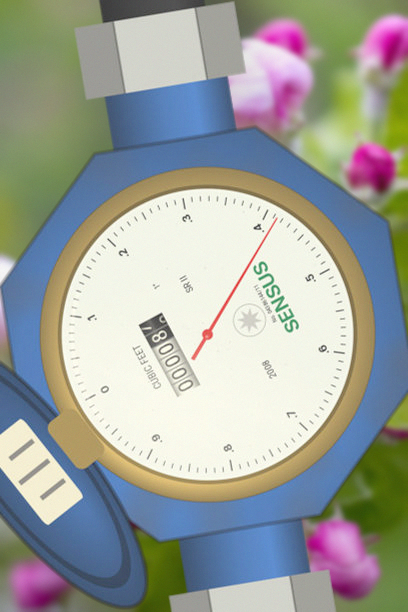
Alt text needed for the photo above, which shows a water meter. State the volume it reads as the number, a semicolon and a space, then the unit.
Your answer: 87.41; ft³
